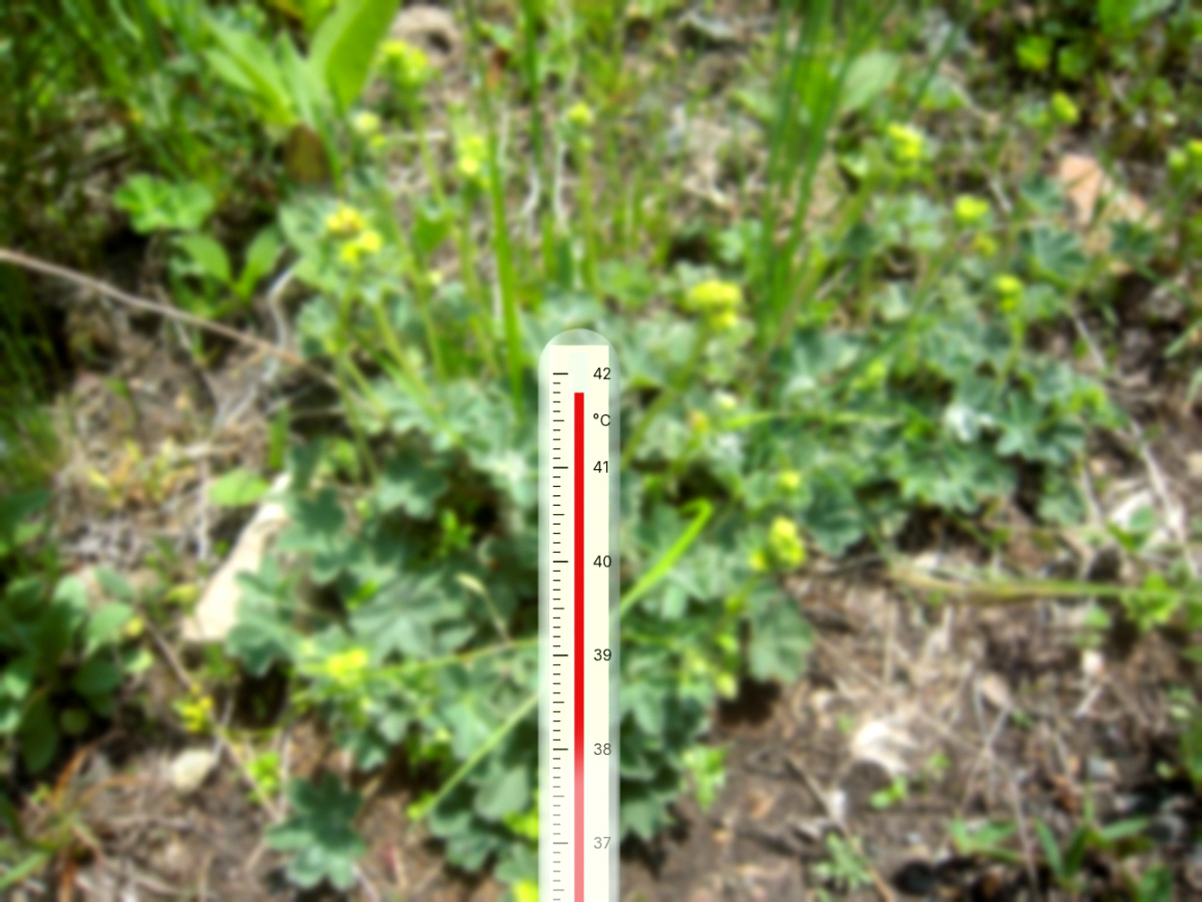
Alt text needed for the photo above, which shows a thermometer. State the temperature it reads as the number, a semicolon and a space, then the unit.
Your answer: 41.8; °C
